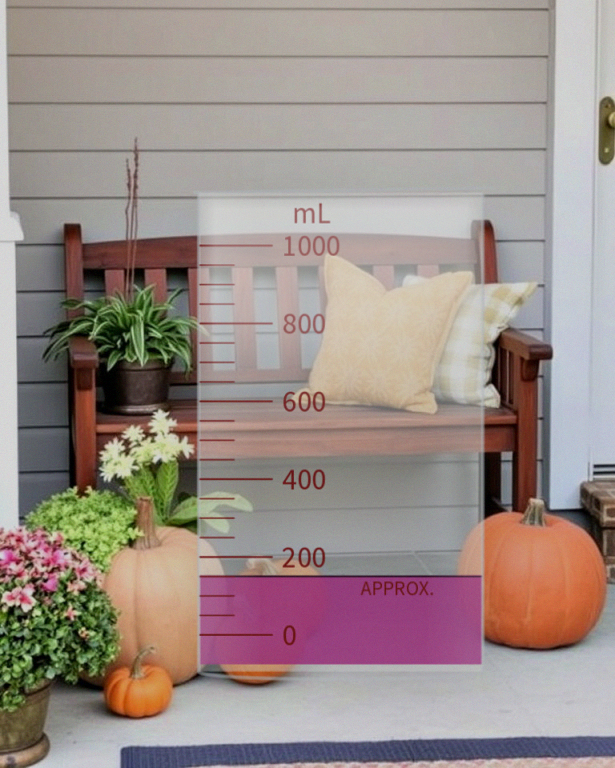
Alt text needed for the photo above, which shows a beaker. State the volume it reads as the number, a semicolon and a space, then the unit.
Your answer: 150; mL
